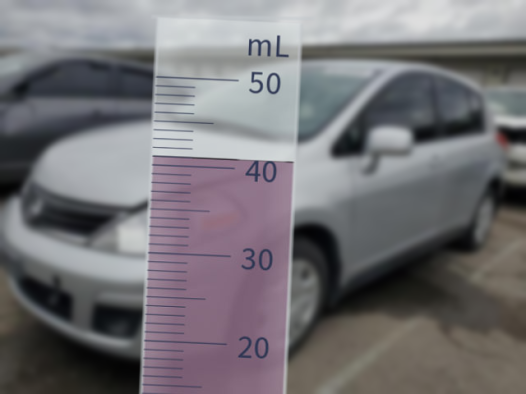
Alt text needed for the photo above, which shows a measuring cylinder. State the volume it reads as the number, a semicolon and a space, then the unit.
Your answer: 41; mL
